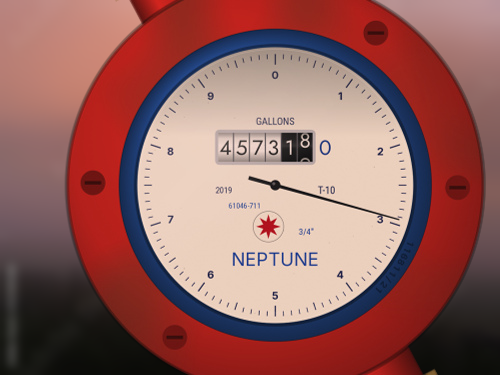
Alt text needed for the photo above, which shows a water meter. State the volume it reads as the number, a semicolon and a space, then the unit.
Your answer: 4573182.9; gal
